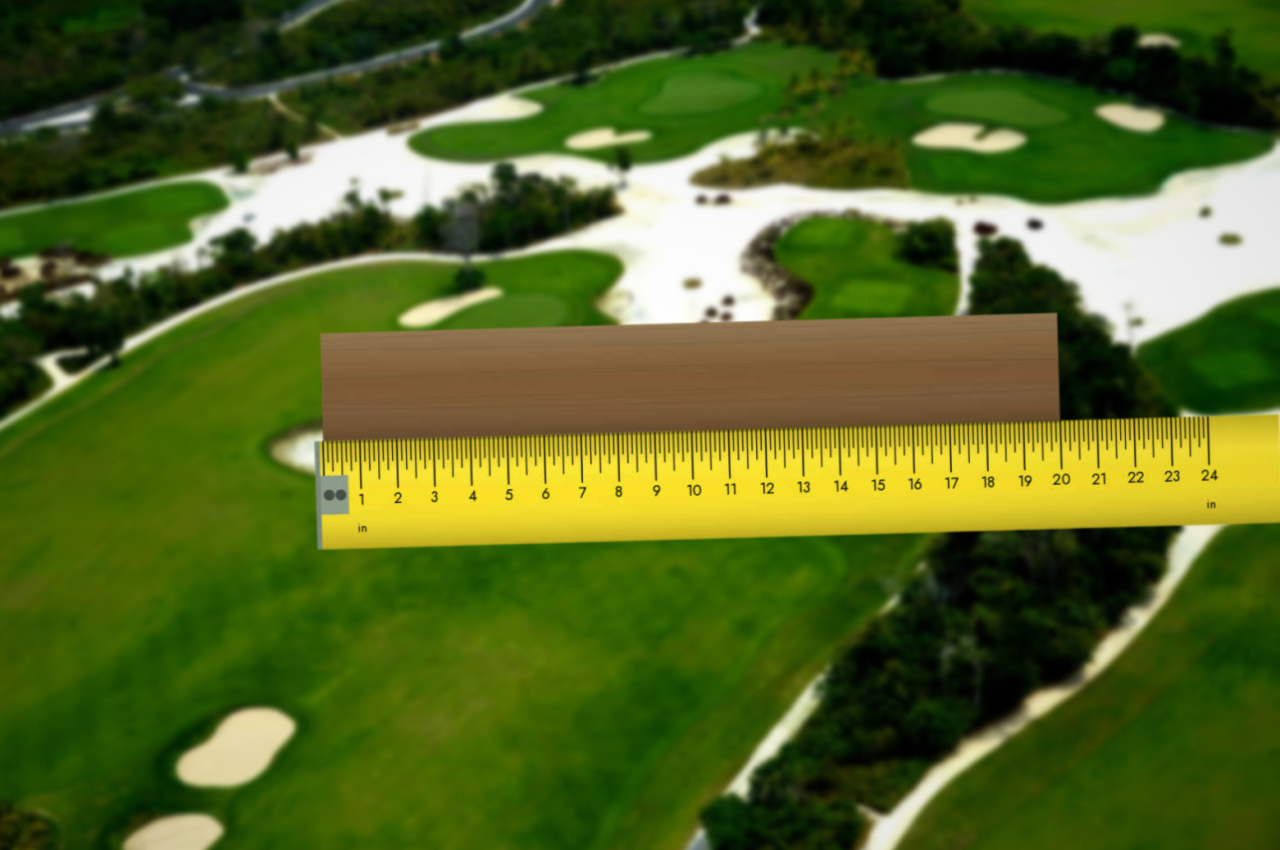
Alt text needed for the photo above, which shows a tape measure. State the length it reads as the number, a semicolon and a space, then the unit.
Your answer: 20; in
